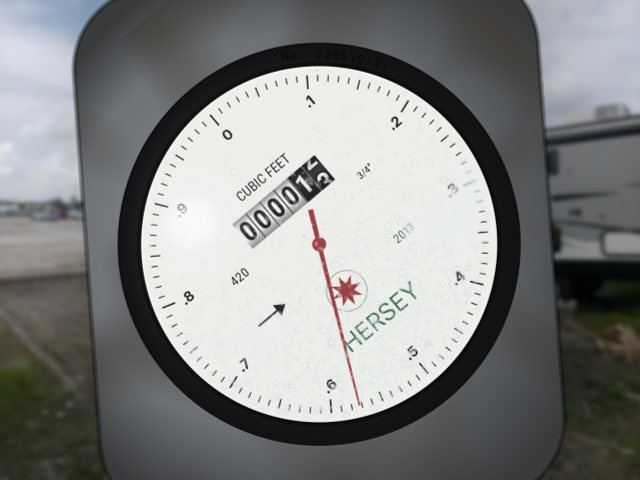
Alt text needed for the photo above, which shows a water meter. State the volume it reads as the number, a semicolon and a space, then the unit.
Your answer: 12.57; ft³
